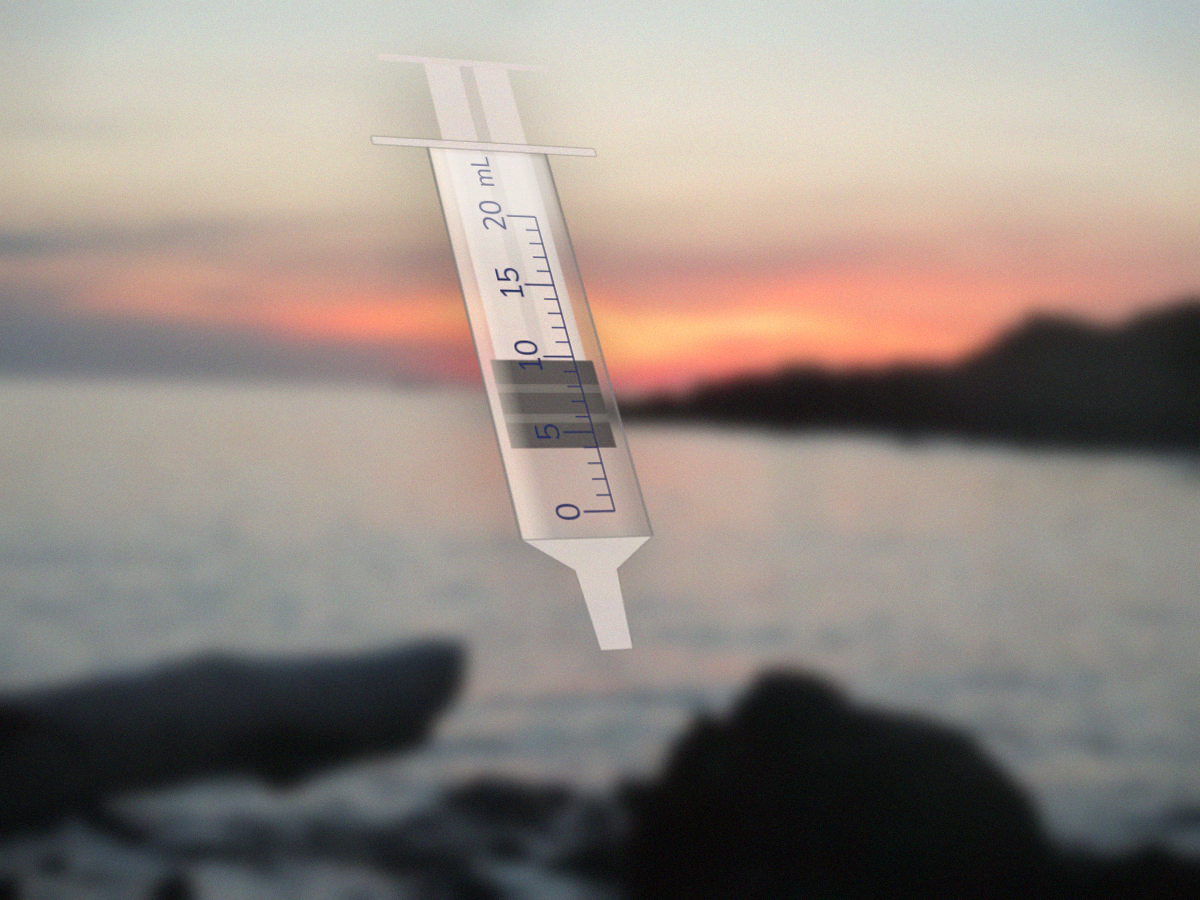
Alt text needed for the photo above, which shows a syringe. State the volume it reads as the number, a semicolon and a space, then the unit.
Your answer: 4; mL
